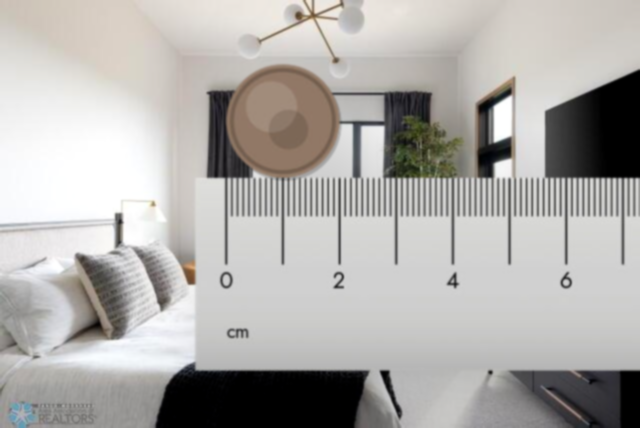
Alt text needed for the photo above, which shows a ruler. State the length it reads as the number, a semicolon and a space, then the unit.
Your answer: 2; cm
